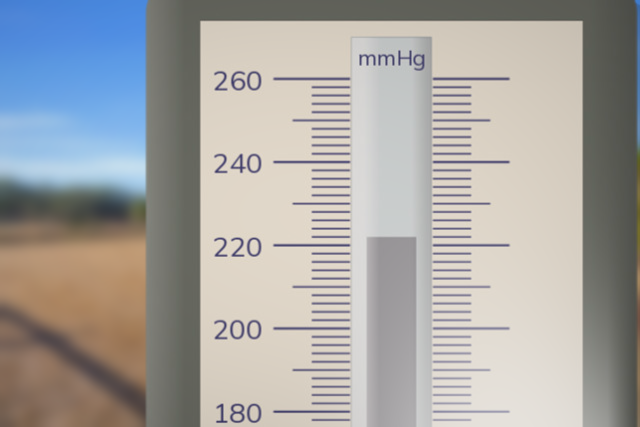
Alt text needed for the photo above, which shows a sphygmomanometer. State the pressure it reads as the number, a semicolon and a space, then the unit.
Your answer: 222; mmHg
